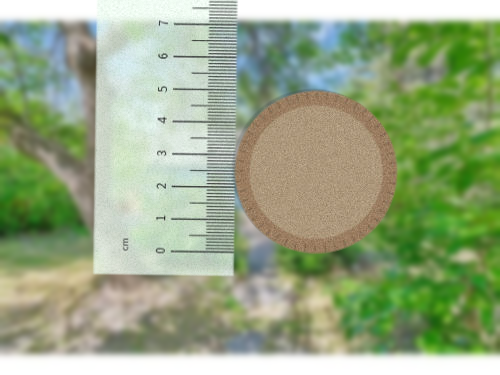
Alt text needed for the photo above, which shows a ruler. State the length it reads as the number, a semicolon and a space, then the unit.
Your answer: 5; cm
